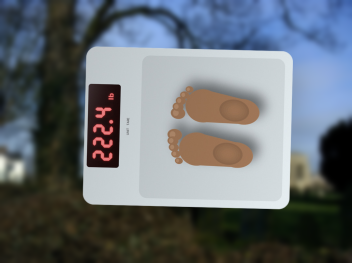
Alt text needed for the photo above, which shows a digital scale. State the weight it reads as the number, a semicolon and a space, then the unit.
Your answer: 222.4; lb
